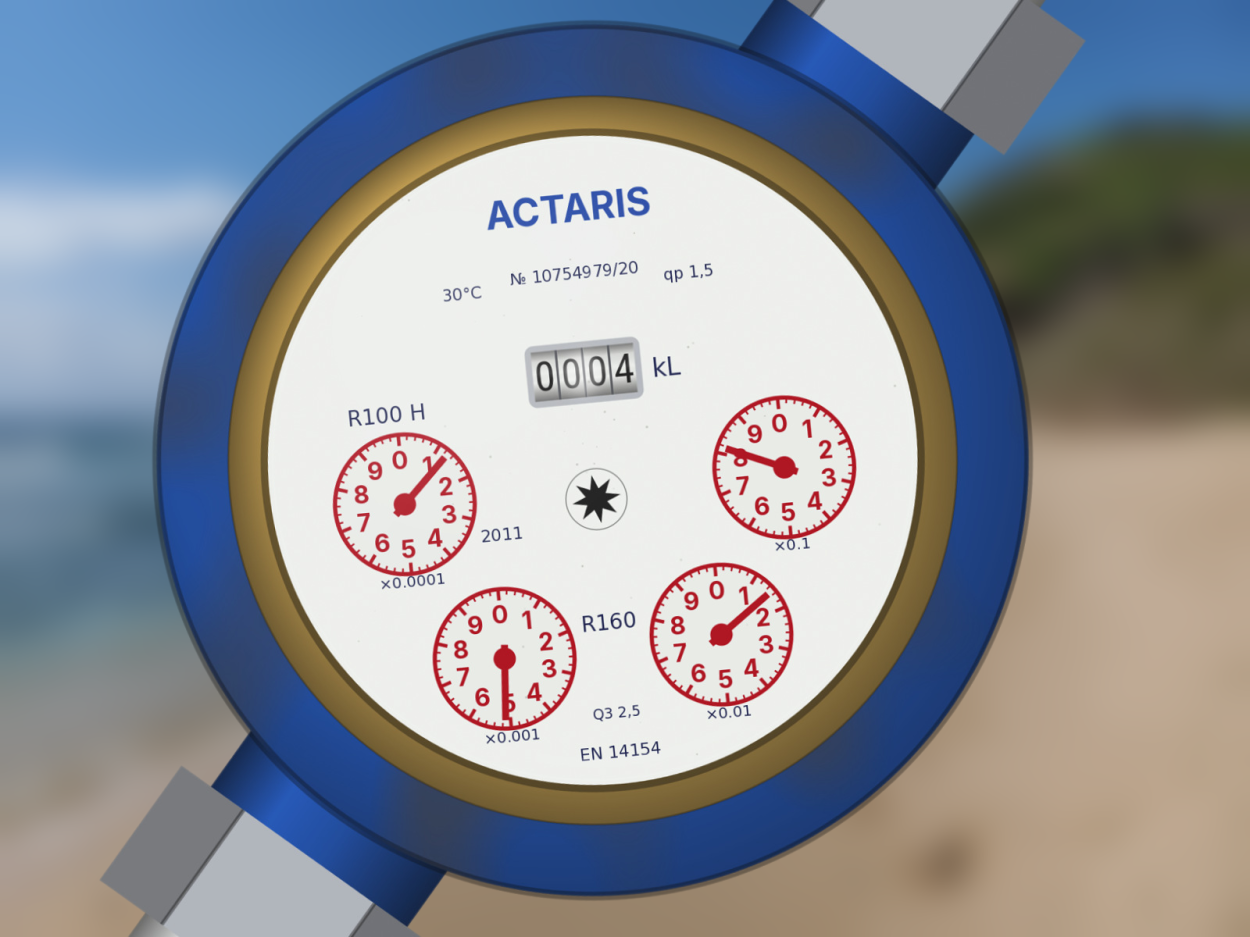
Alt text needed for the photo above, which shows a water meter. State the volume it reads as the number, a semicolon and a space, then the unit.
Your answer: 4.8151; kL
